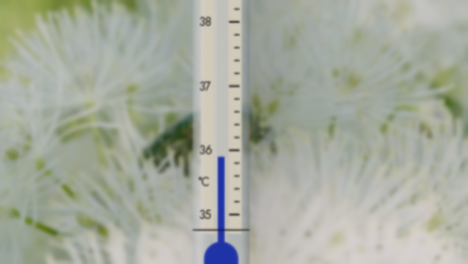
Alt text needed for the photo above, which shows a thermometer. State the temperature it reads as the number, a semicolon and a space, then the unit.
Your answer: 35.9; °C
